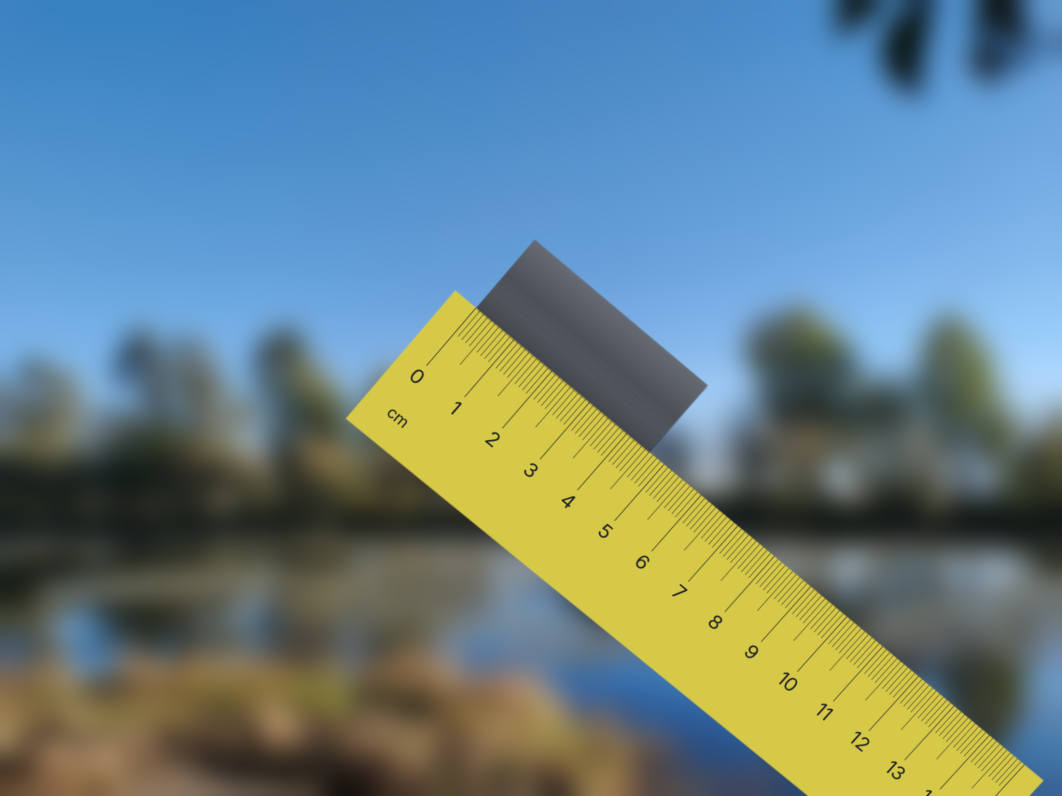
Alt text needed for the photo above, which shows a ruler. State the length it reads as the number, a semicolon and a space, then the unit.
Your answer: 4.6; cm
